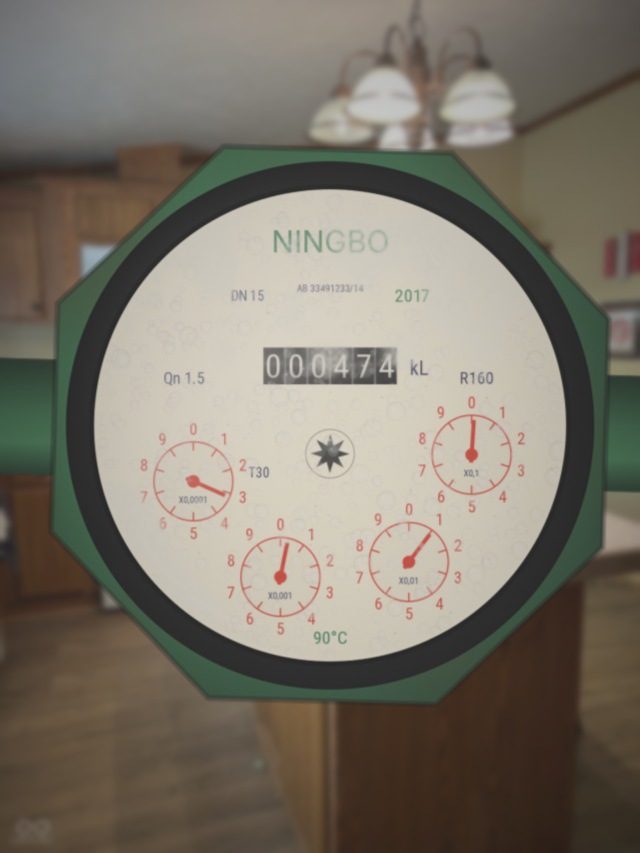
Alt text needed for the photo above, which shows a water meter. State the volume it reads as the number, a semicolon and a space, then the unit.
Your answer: 474.0103; kL
